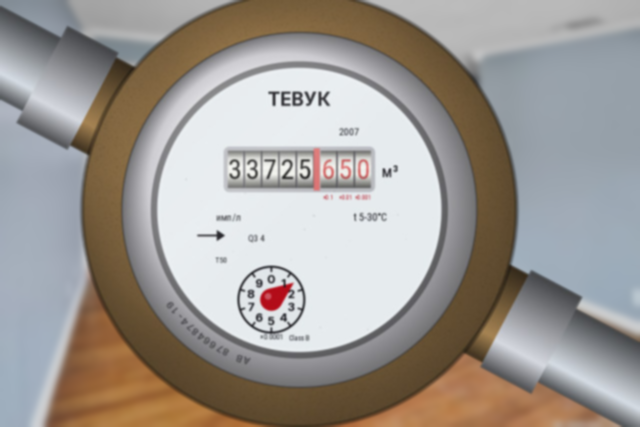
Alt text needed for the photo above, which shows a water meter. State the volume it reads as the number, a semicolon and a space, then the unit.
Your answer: 33725.6501; m³
